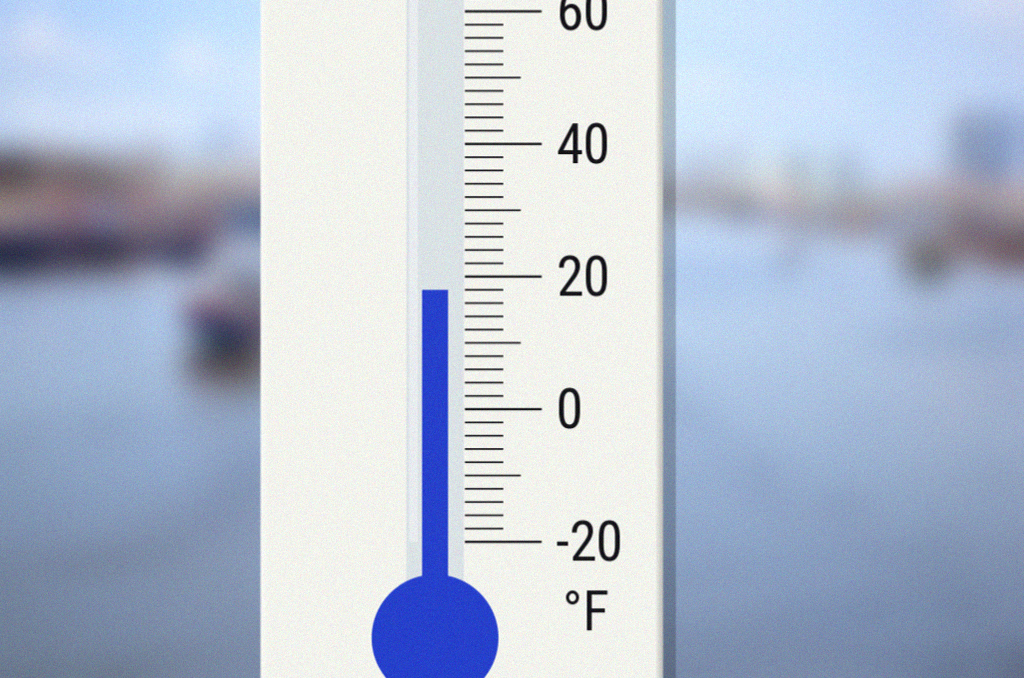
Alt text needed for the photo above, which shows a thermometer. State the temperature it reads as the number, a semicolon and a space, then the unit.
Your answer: 18; °F
